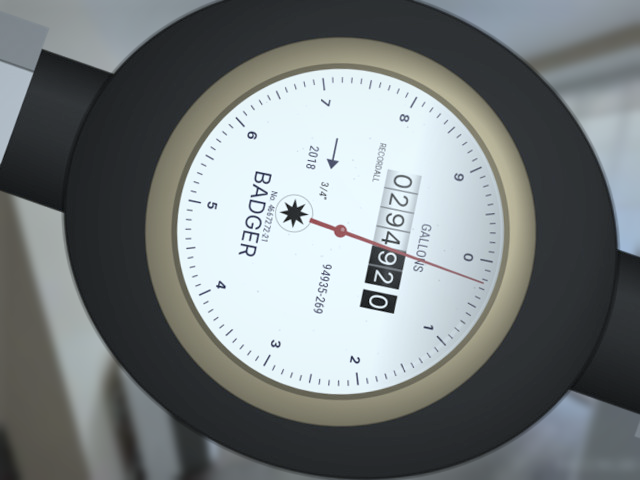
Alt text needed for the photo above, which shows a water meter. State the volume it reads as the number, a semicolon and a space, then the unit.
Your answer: 294920.2; gal
